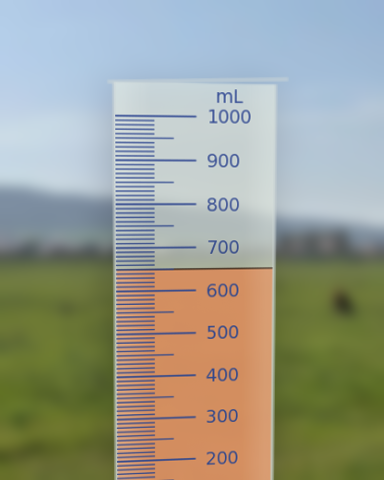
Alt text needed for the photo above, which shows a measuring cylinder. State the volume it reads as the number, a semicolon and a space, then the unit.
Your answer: 650; mL
